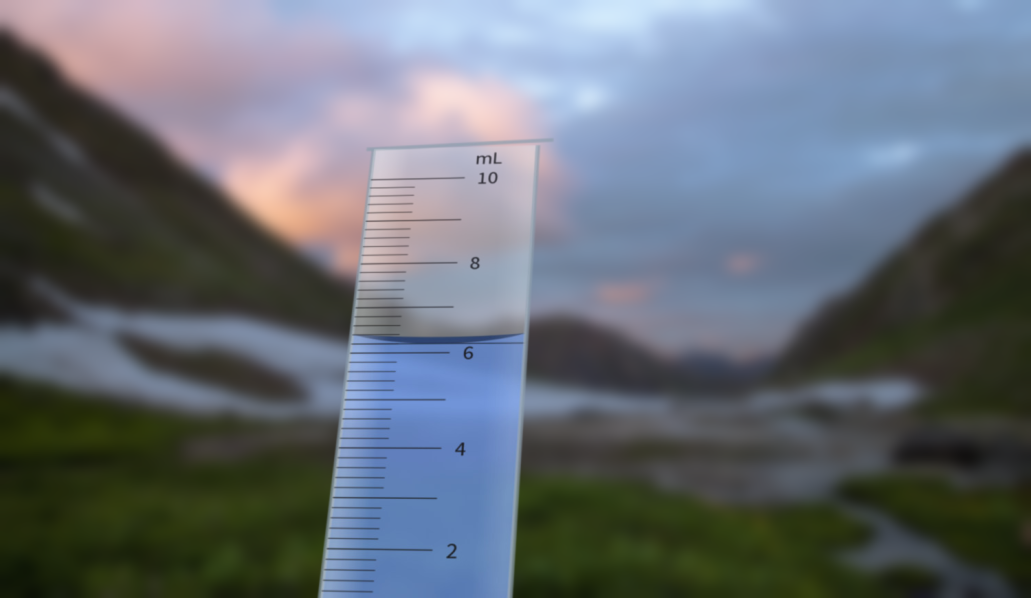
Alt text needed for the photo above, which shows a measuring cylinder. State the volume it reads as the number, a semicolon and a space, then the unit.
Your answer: 6.2; mL
